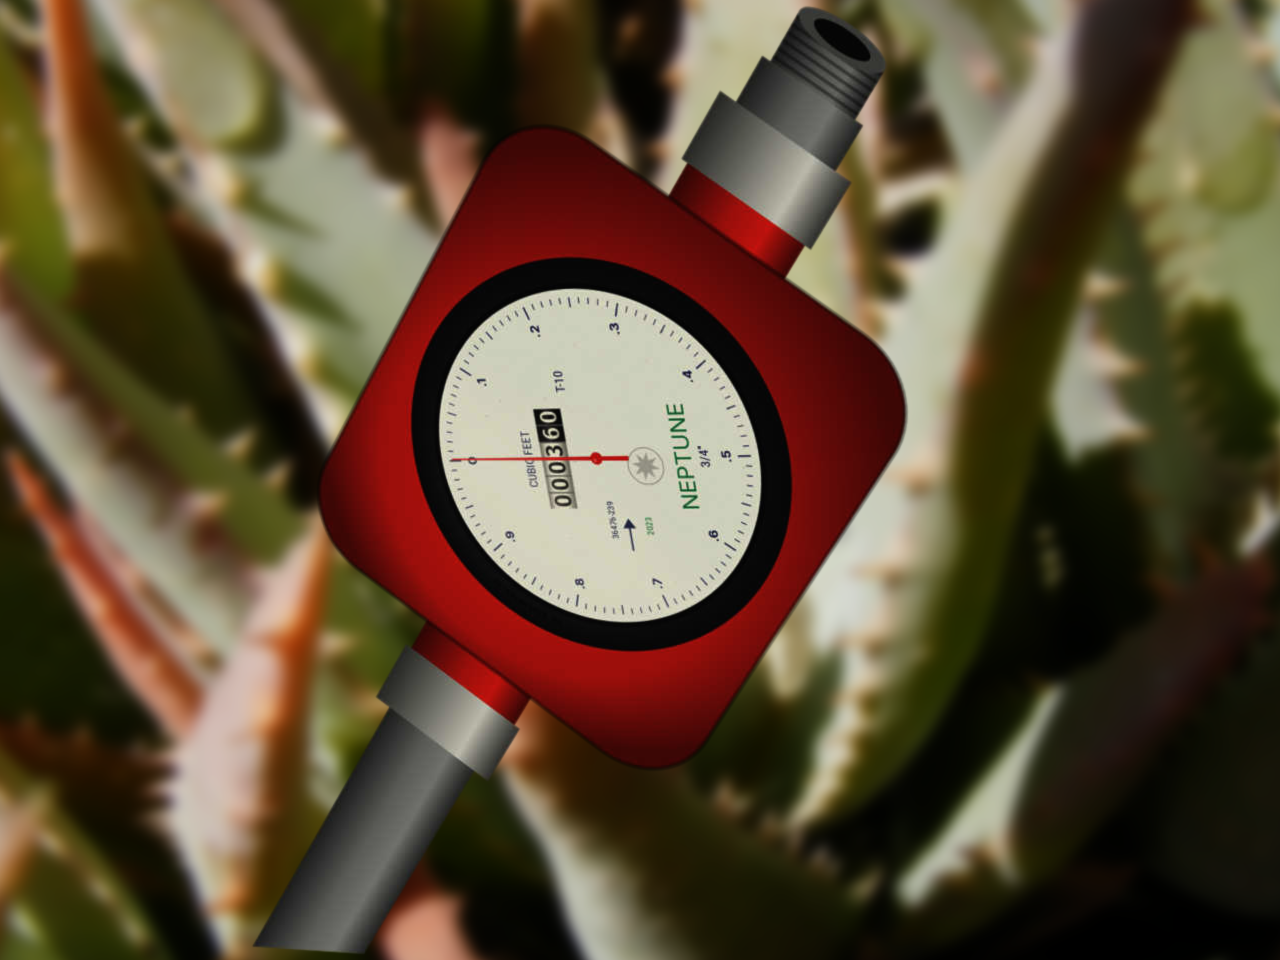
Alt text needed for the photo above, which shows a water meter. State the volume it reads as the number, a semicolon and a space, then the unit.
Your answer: 360.00; ft³
